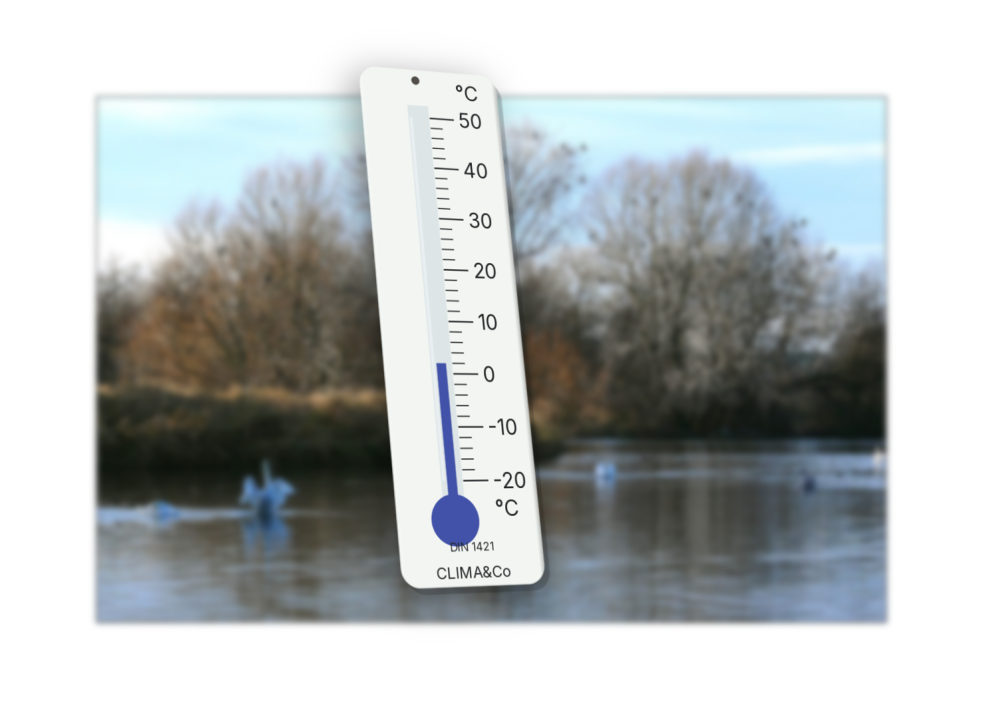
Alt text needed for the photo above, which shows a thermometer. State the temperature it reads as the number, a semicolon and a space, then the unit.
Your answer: 2; °C
